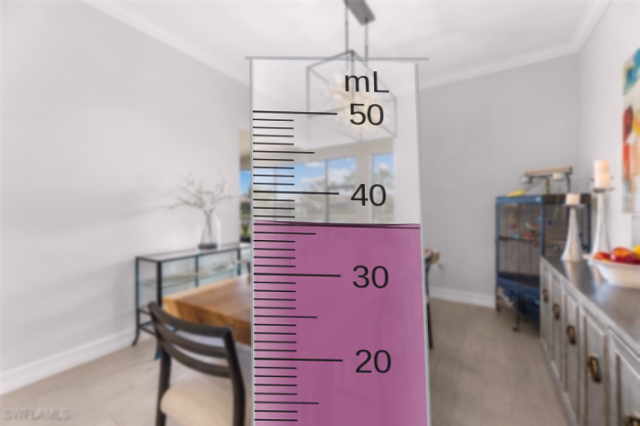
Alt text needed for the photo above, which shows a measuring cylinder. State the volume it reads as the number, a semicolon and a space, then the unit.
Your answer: 36; mL
